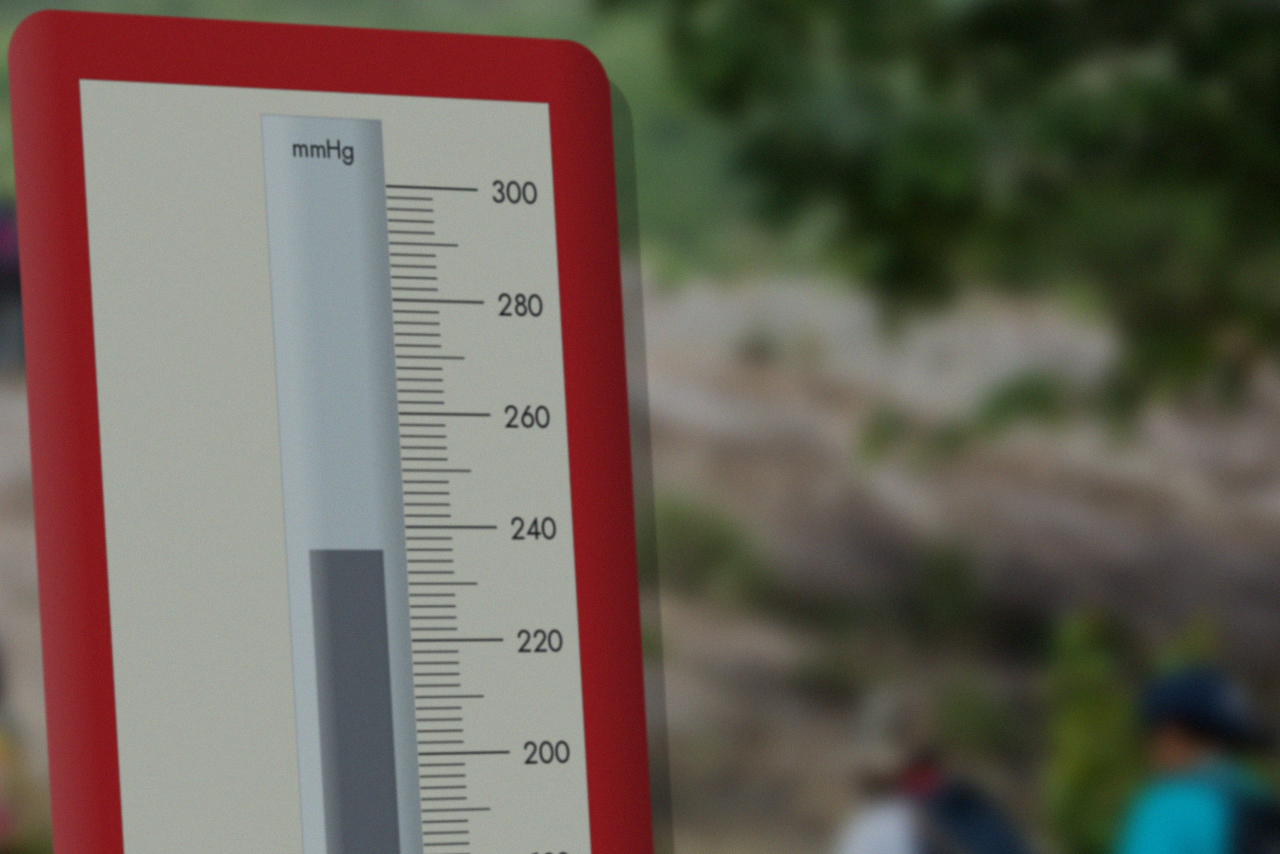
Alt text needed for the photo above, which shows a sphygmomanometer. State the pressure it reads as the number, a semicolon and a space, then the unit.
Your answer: 236; mmHg
